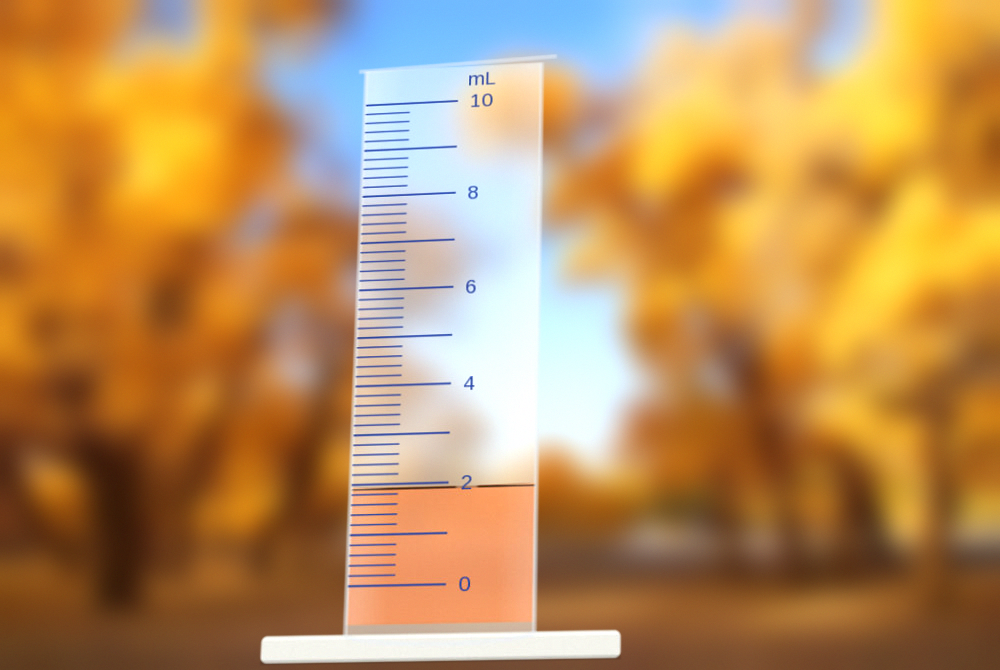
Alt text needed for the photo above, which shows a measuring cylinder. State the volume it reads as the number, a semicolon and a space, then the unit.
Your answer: 1.9; mL
